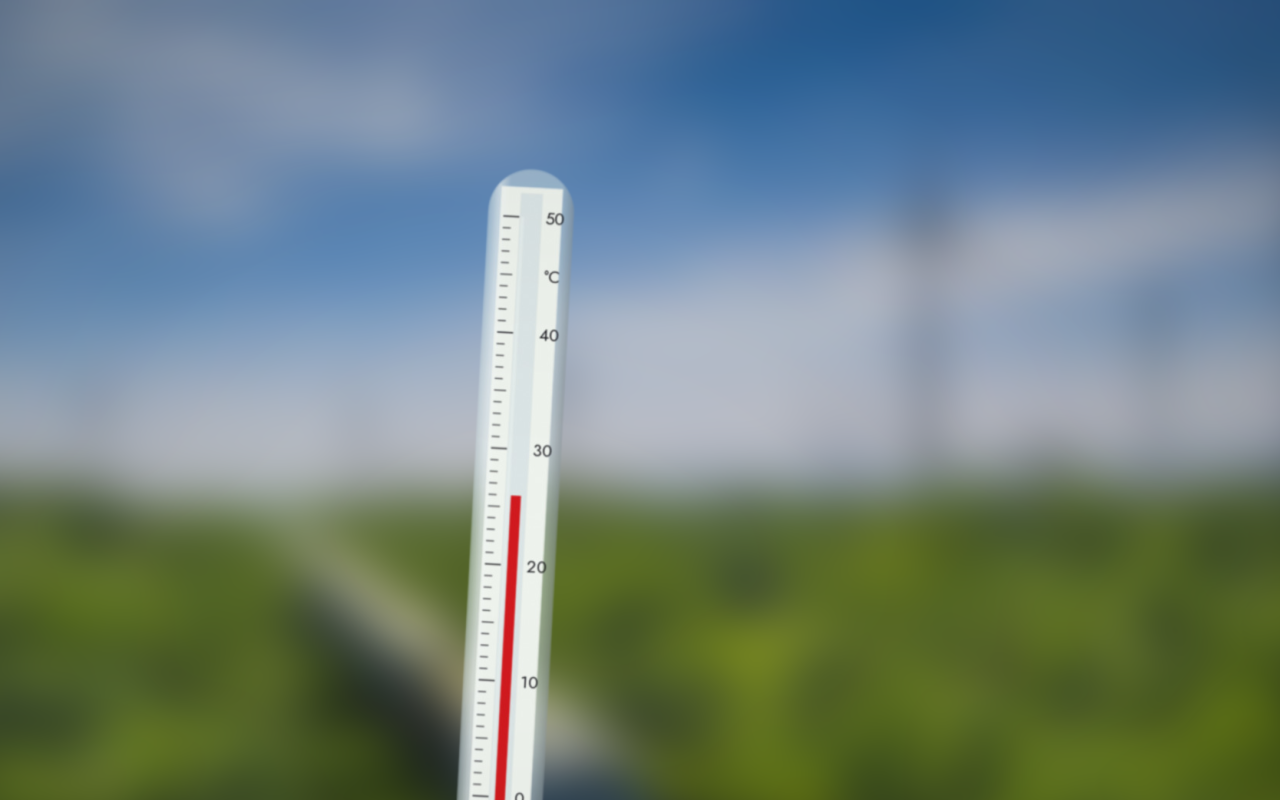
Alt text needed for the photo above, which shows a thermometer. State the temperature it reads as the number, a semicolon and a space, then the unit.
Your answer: 26; °C
